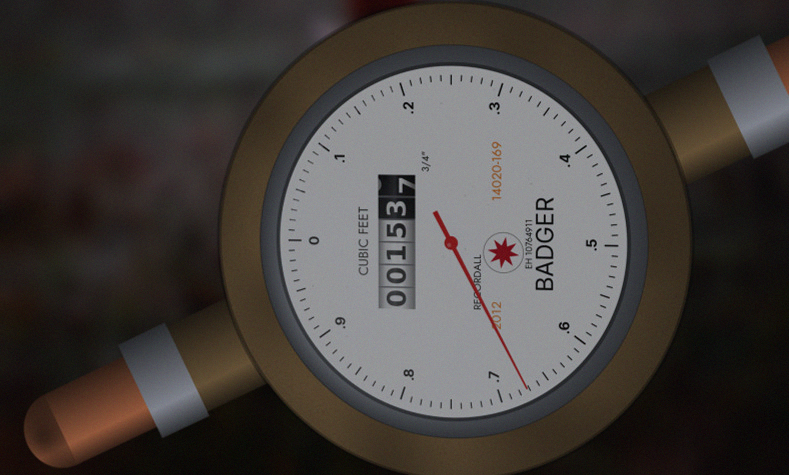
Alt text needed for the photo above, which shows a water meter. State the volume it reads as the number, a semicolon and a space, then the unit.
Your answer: 1536.67; ft³
